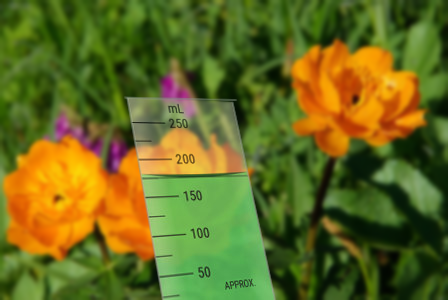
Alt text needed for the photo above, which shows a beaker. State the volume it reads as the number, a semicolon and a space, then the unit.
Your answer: 175; mL
